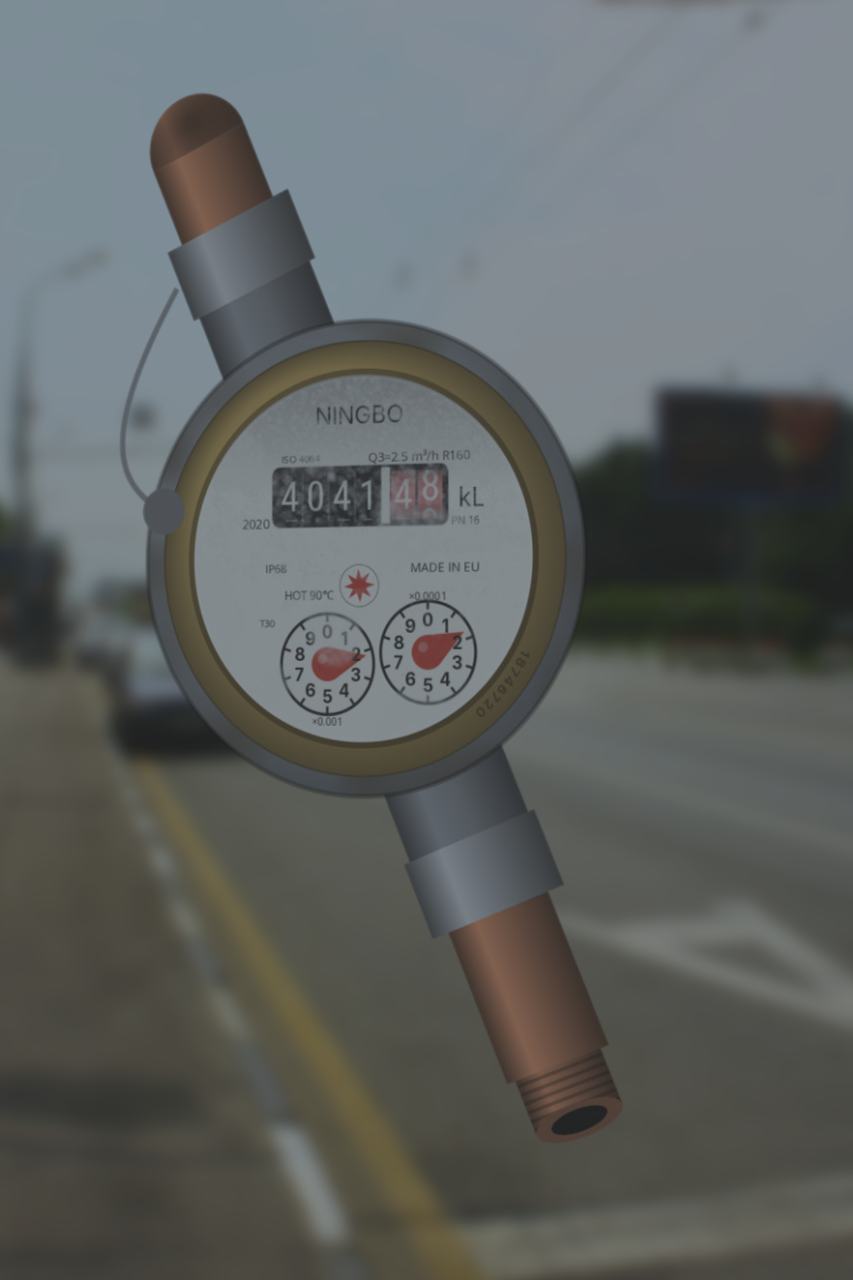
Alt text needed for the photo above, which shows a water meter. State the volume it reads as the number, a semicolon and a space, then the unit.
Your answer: 4041.4821; kL
